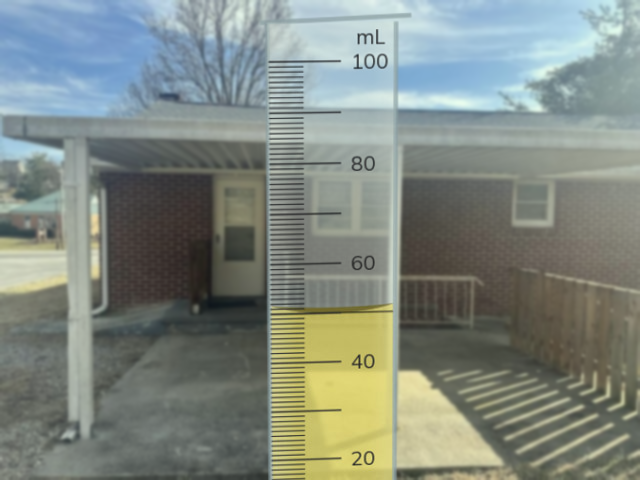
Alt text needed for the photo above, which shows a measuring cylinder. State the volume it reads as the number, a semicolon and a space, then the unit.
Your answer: 50; mL
